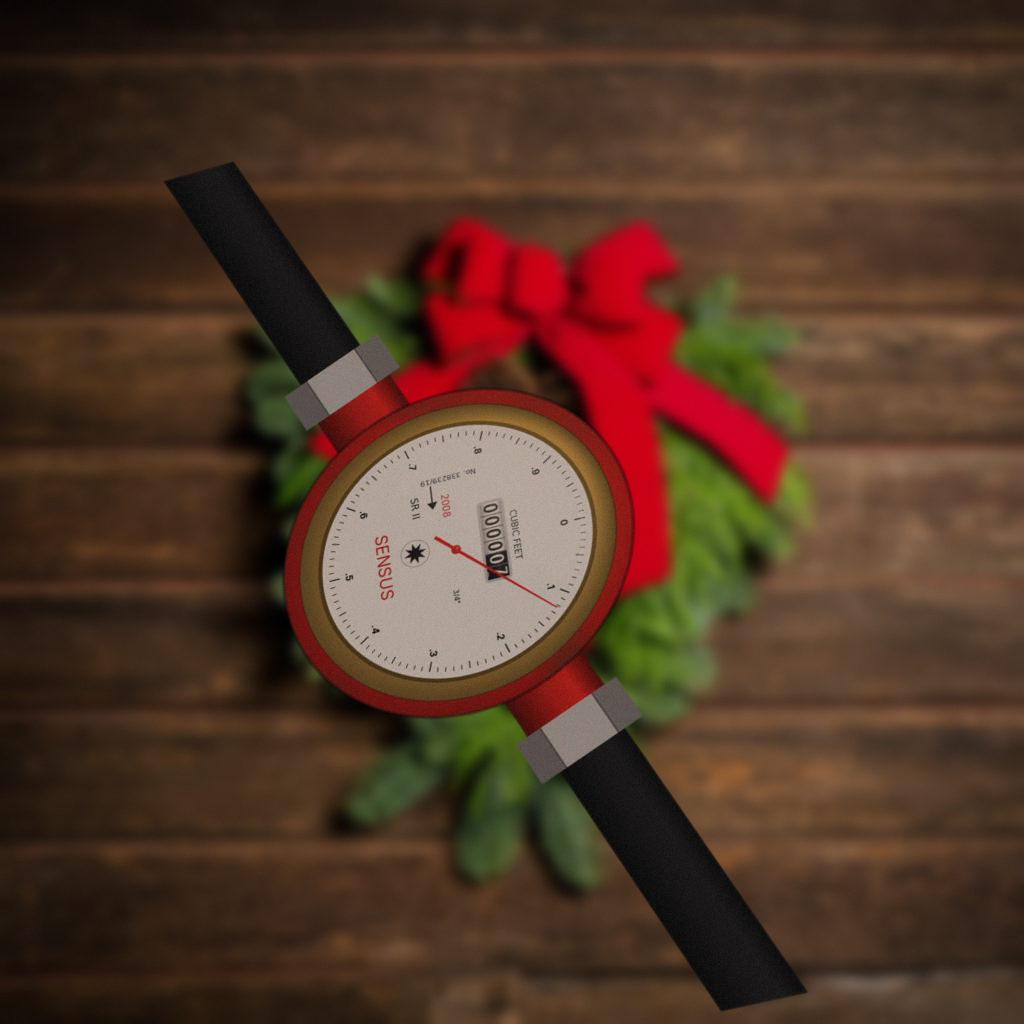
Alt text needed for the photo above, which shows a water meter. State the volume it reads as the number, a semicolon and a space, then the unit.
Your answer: 7.12; ft³
